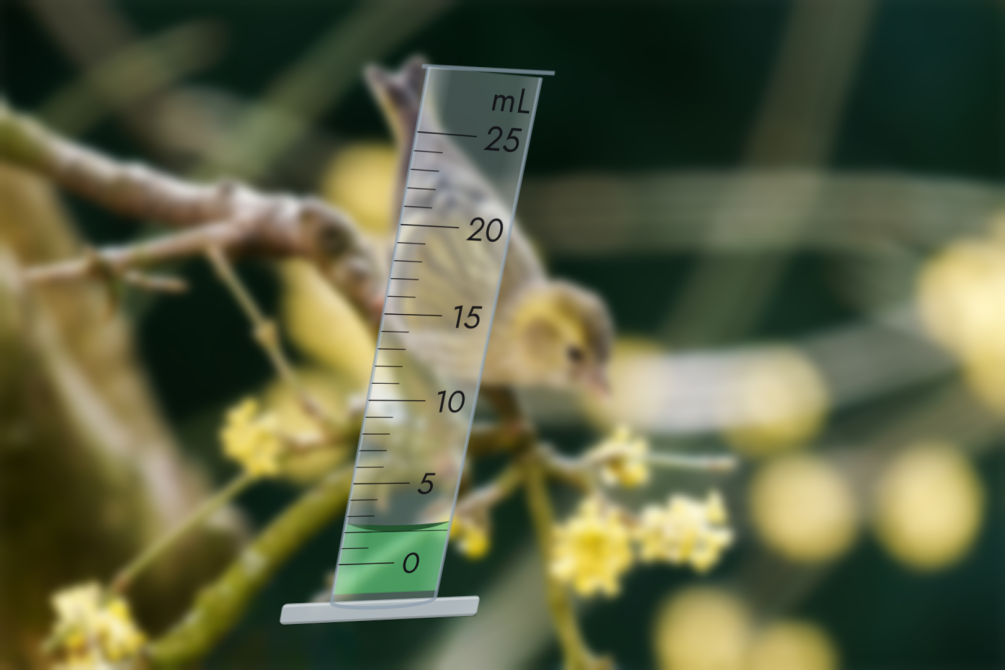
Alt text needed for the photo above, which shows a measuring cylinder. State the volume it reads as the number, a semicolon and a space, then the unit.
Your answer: 2; mL
